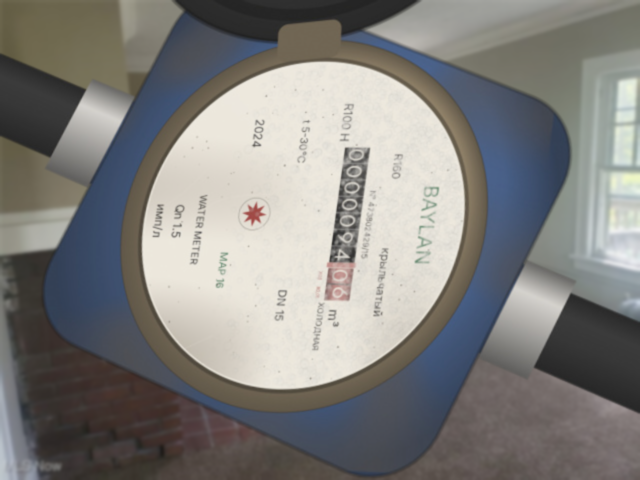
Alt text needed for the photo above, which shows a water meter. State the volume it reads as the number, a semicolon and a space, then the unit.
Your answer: 94.06; m³
